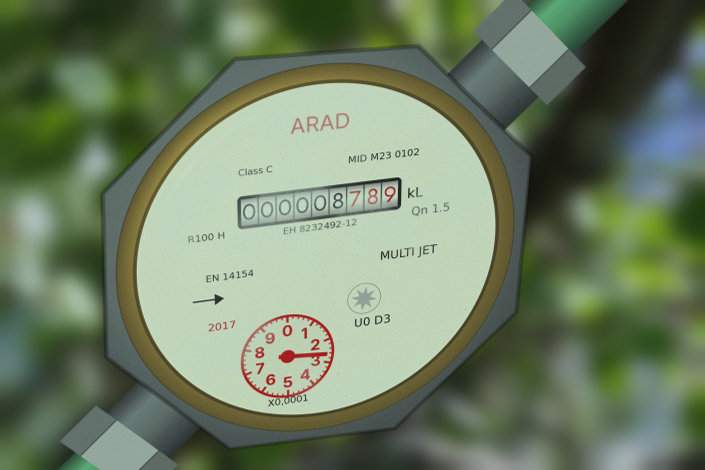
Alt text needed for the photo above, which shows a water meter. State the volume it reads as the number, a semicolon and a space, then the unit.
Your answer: 8.7892; kL
